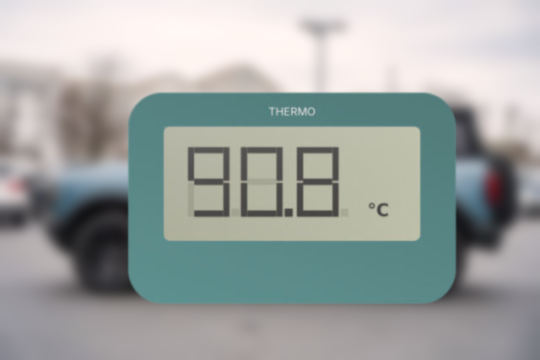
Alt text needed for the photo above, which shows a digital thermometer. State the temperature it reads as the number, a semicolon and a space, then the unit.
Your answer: 90.8; °C
